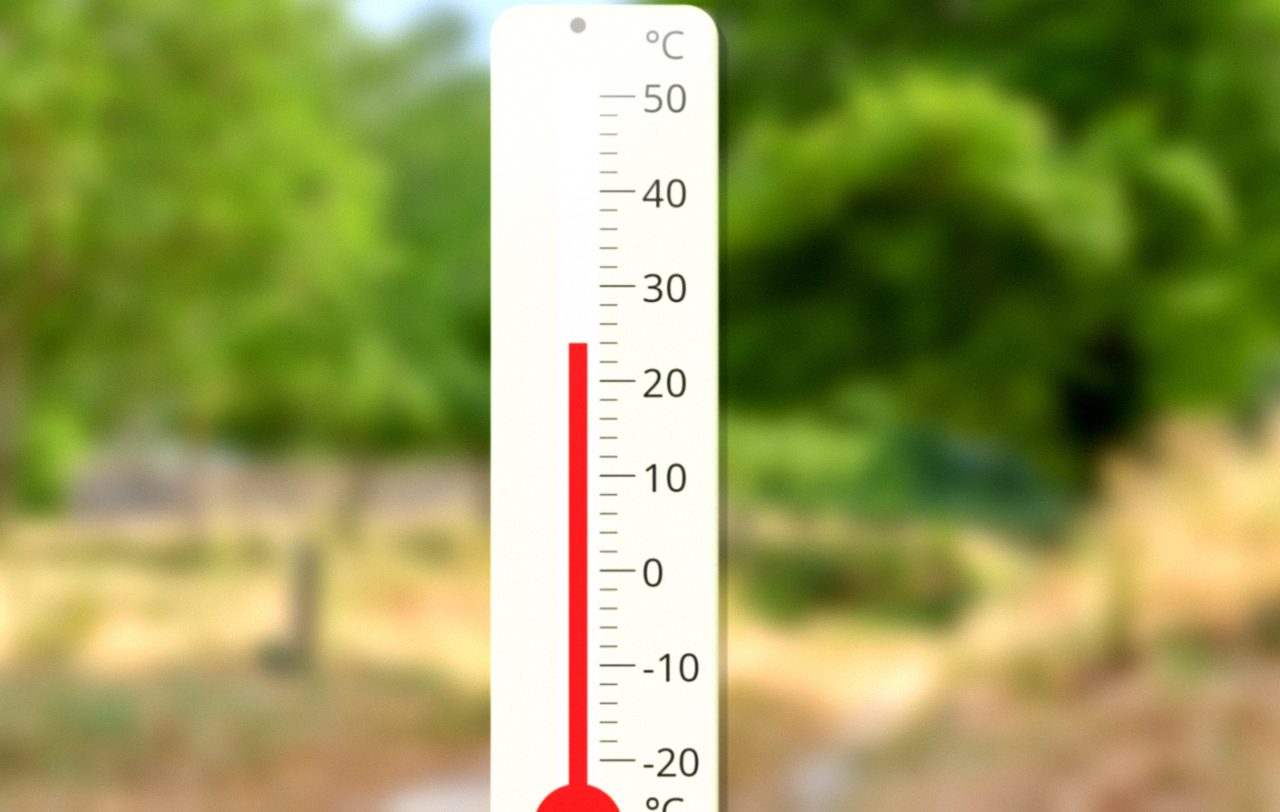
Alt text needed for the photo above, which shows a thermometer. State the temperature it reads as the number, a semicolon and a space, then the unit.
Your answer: 24; °C
